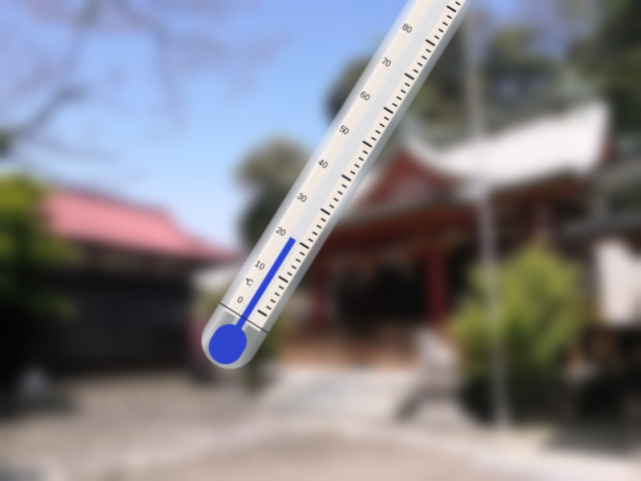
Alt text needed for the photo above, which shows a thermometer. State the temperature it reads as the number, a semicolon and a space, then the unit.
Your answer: 20; °C
